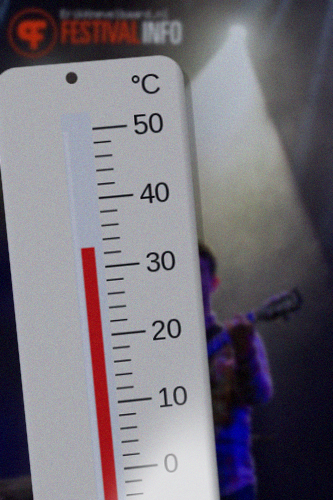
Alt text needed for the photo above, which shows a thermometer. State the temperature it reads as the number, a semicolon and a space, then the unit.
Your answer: 33; °C
